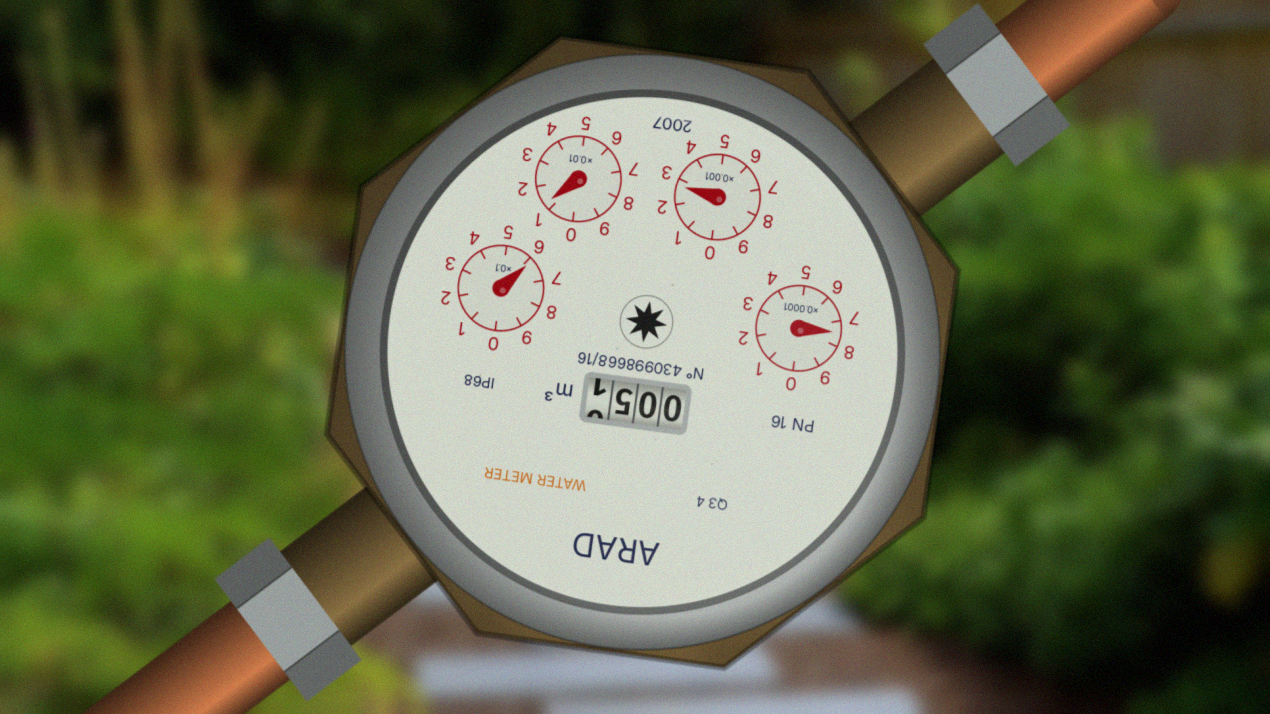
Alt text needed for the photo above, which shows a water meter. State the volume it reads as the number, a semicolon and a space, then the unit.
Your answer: 50.6127; m³
